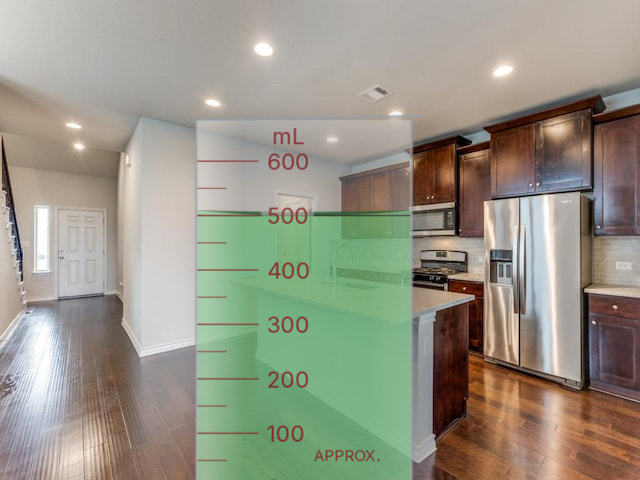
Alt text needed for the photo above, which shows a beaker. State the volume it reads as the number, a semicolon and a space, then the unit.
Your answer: 500; mL
